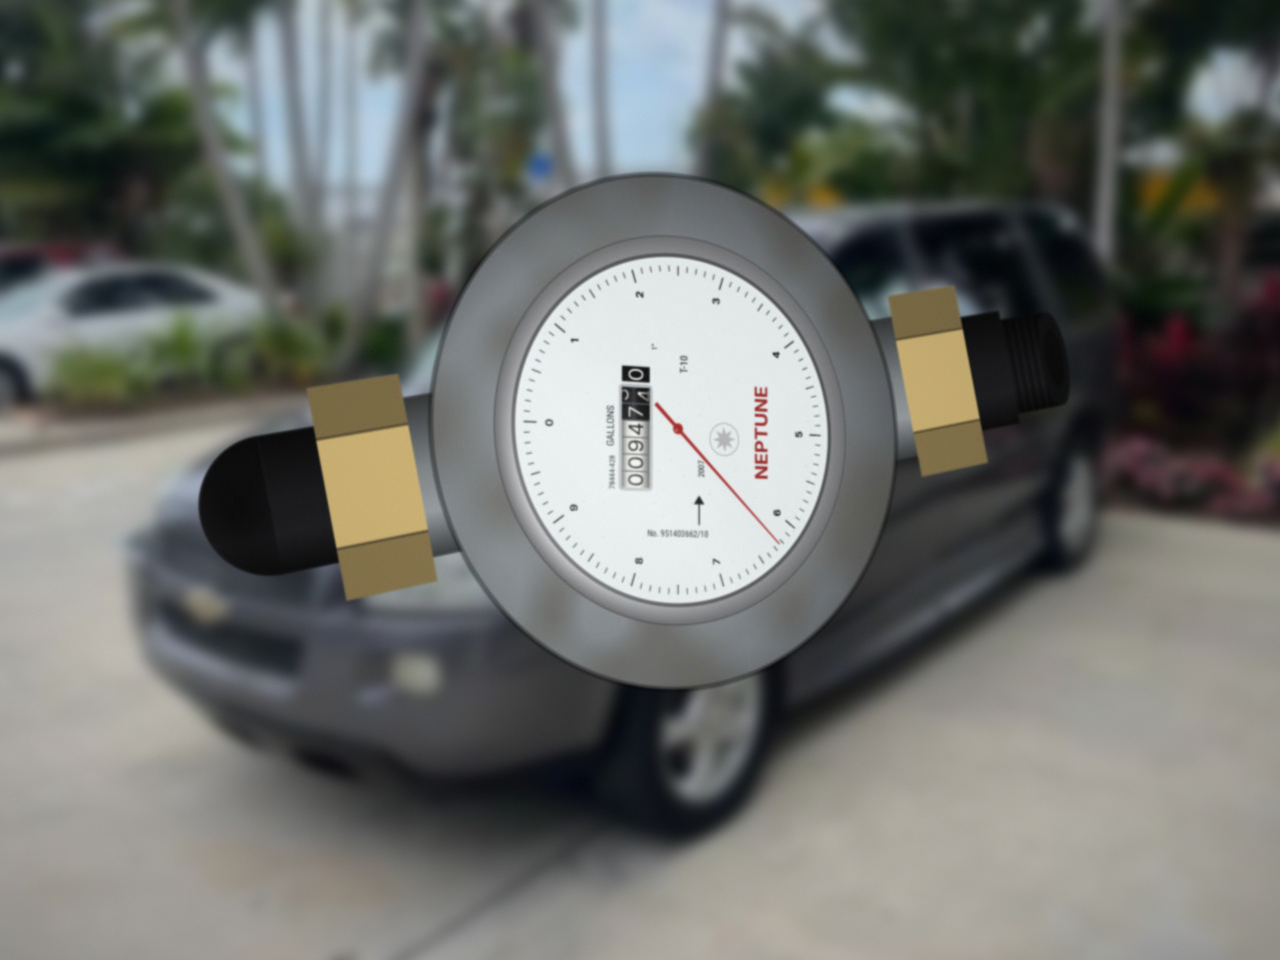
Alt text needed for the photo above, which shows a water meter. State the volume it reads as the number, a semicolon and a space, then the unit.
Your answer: 94736.2; gal
